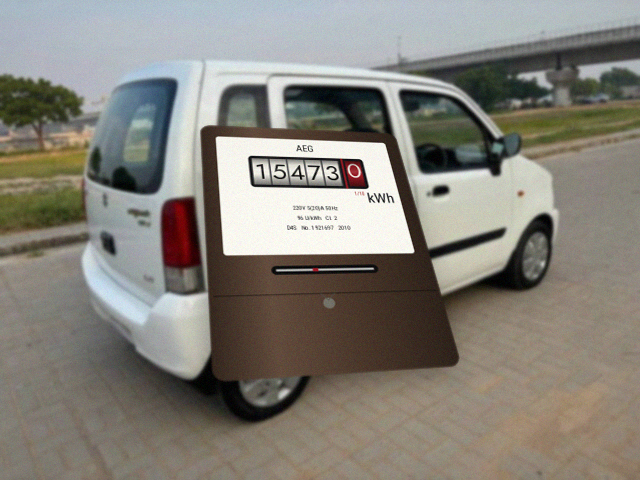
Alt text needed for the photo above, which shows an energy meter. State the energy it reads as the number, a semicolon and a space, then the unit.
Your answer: 15473.0; kWh
